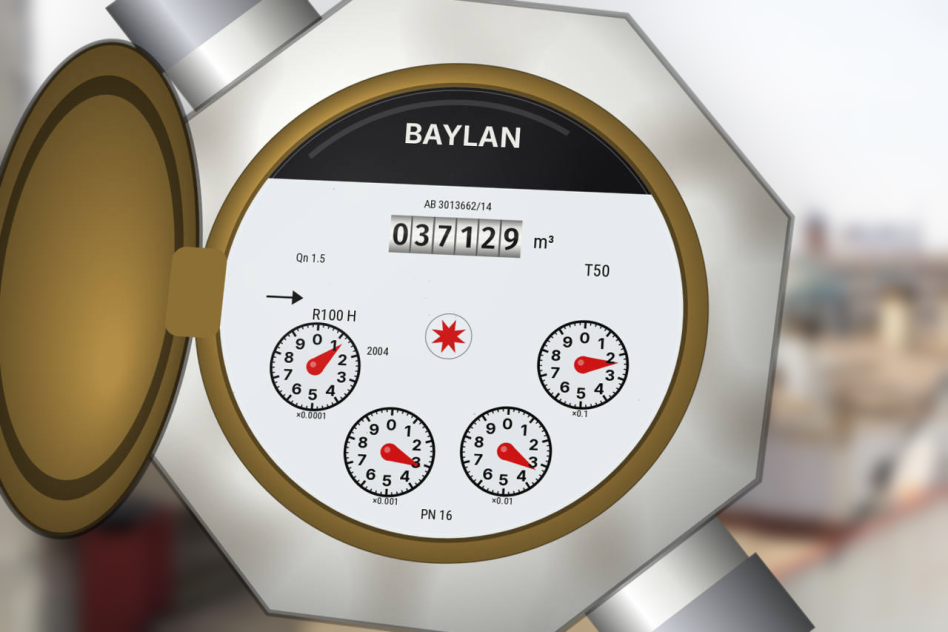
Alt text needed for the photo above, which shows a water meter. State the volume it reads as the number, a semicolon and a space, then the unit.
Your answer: 37129.2331; m³
